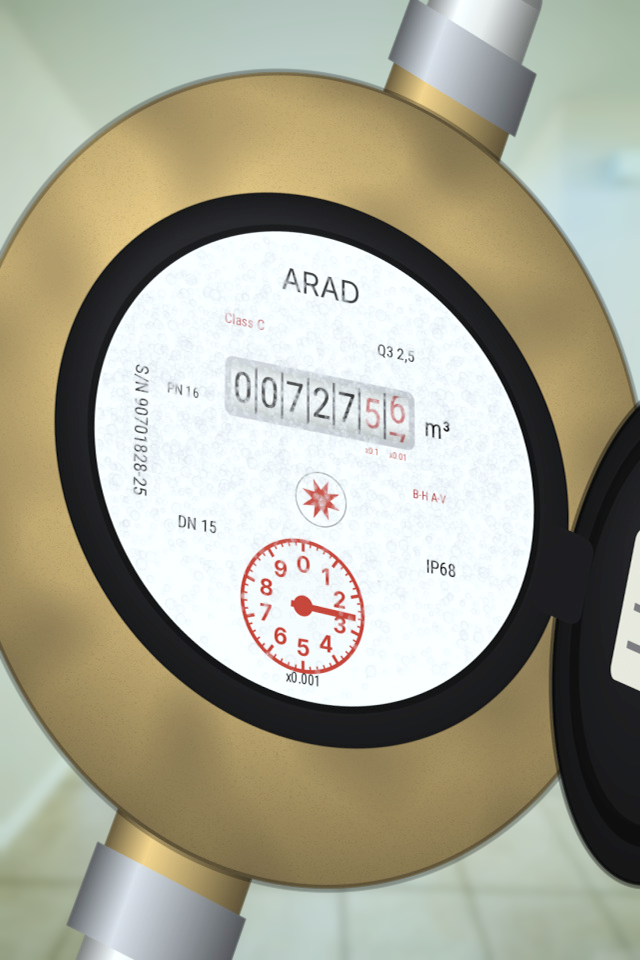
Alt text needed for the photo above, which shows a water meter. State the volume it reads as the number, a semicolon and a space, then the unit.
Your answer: 727.562; m³
